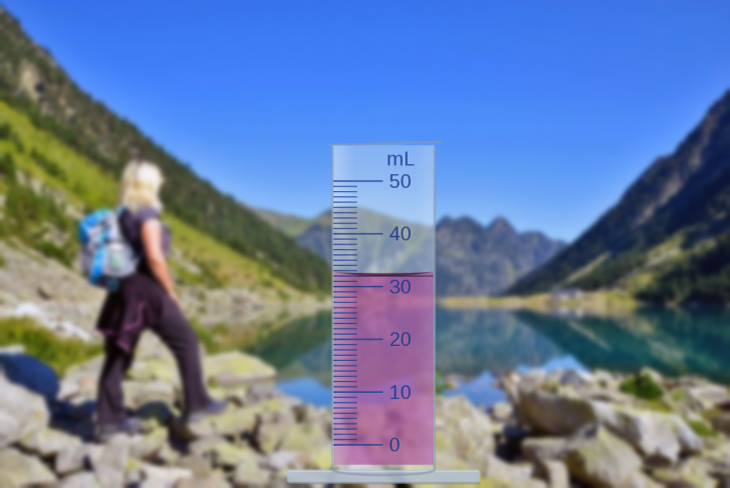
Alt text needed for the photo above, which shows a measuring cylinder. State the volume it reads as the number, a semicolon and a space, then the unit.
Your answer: 32; mL
